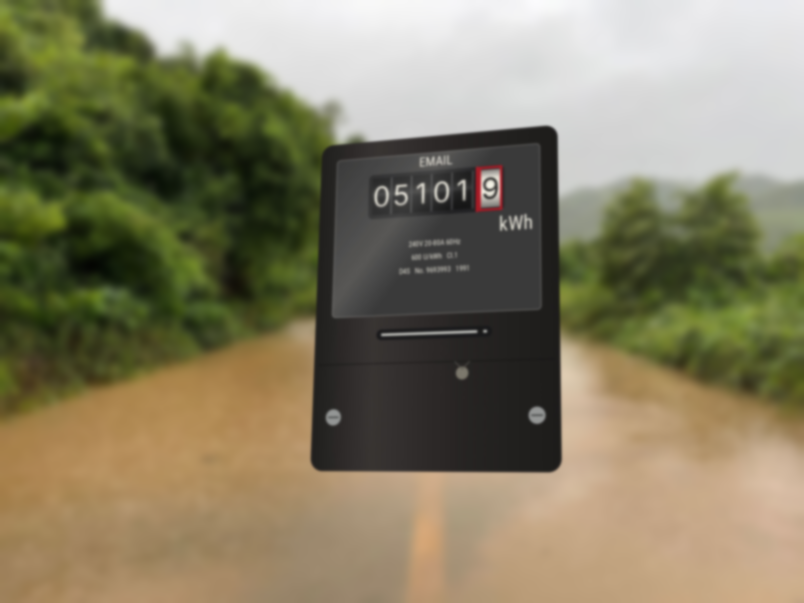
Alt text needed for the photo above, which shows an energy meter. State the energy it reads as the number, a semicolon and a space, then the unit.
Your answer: 5101.9; kWh
